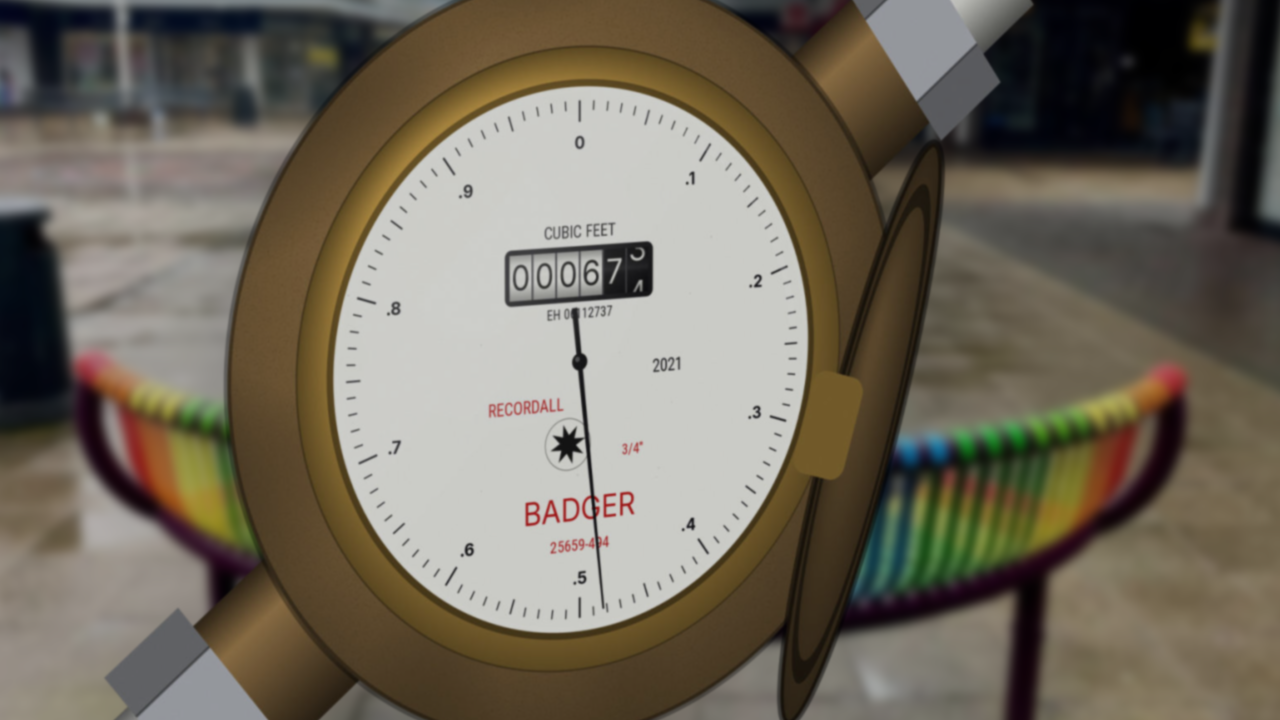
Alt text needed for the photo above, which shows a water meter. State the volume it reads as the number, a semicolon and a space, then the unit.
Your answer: 673.48; ft³
